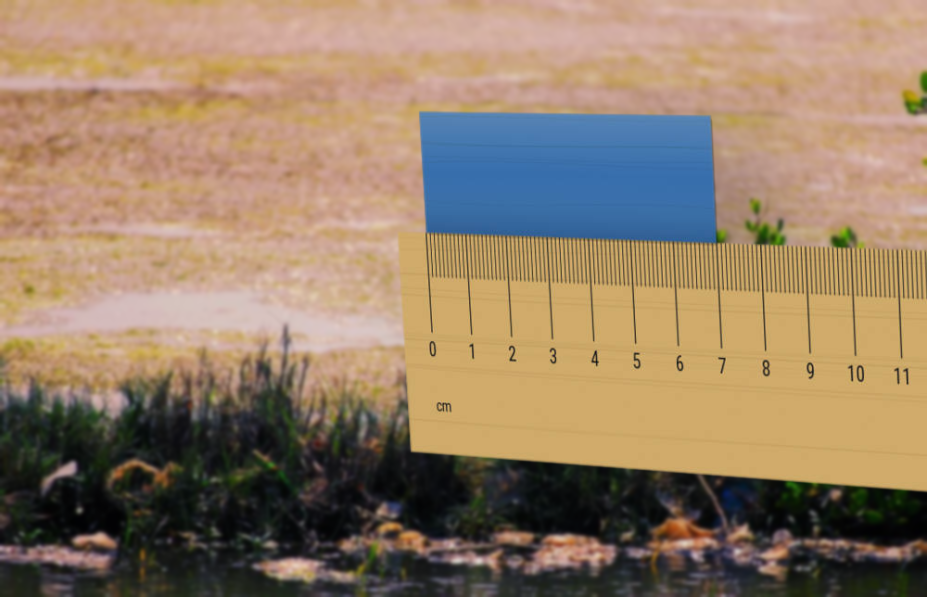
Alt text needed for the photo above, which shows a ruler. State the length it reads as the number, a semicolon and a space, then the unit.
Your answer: 7; cm
